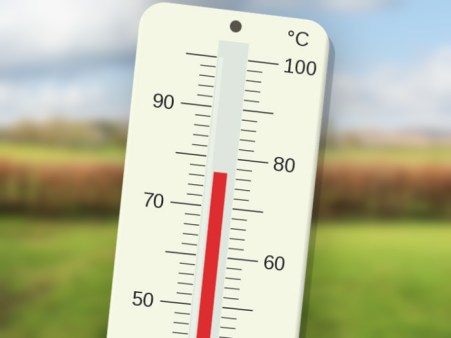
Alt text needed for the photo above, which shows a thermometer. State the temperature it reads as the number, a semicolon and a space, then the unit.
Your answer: 77; °C
